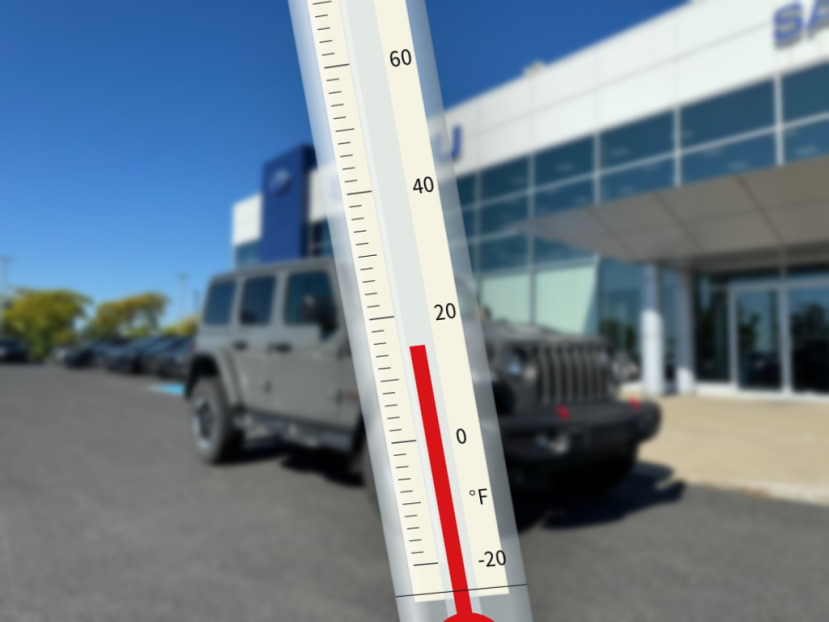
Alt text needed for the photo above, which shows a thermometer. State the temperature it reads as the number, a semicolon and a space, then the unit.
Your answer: 15; °F
